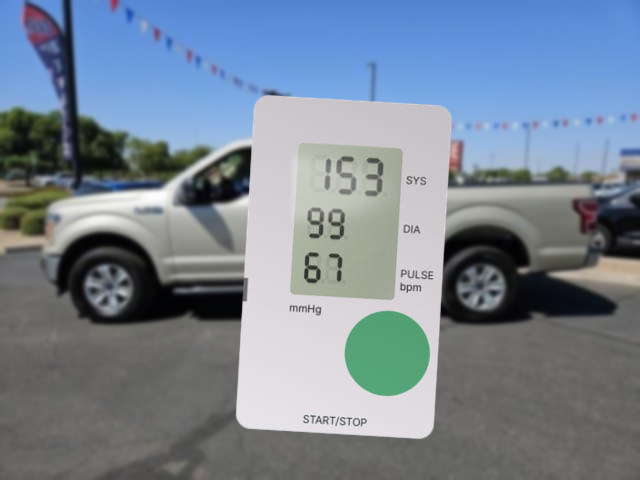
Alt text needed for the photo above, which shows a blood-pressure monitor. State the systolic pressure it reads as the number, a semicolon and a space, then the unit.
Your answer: 153; mmHg
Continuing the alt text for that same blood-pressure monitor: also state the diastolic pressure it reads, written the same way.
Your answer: 99; mmHg
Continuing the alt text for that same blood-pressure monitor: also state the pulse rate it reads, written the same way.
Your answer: 67; bpm
